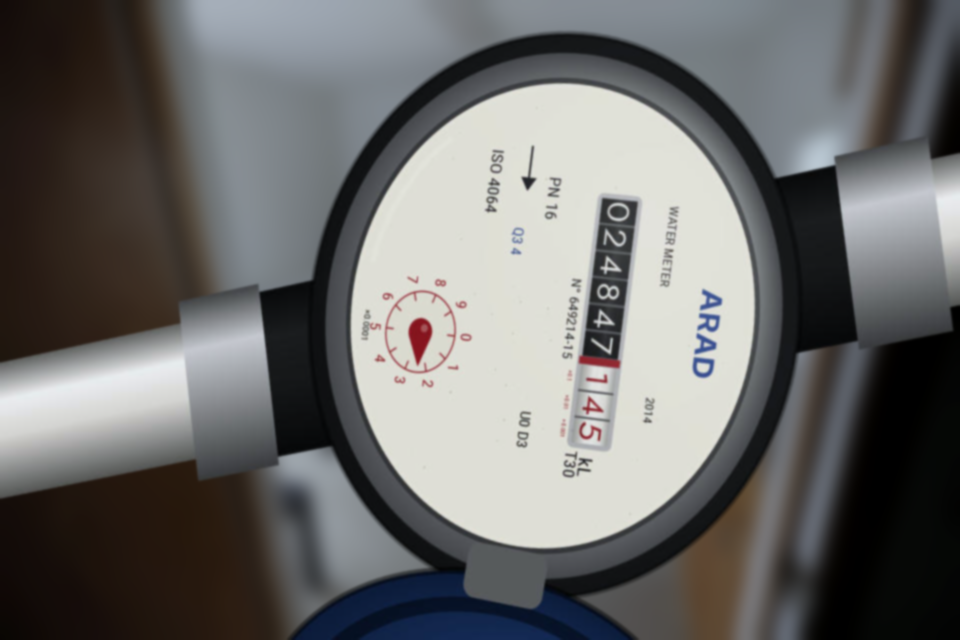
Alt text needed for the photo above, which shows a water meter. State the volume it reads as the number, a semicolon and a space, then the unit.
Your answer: 24847.1452; kL
